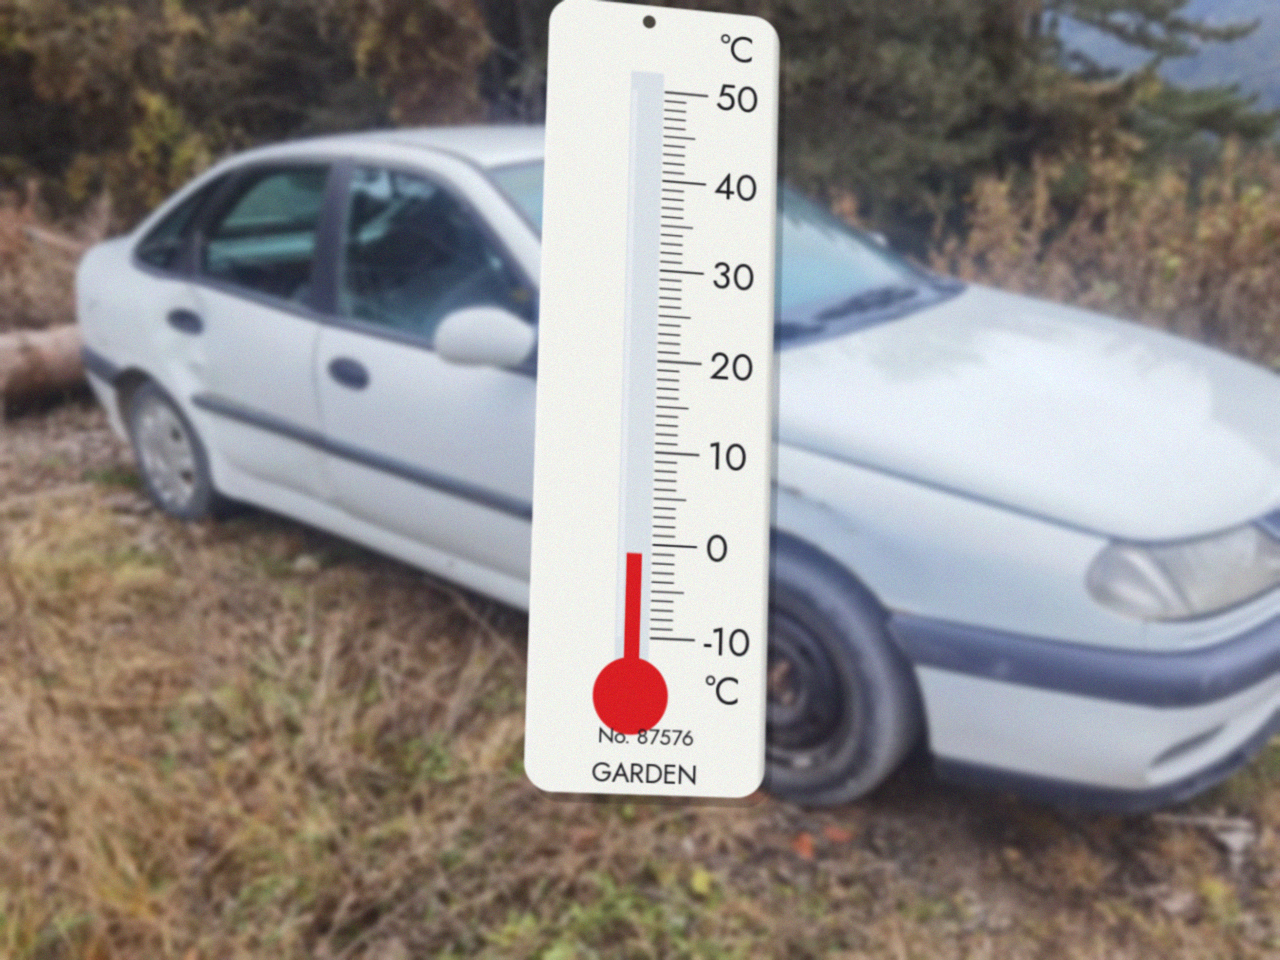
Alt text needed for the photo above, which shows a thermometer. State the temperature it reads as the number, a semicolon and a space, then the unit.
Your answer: -1; °C
